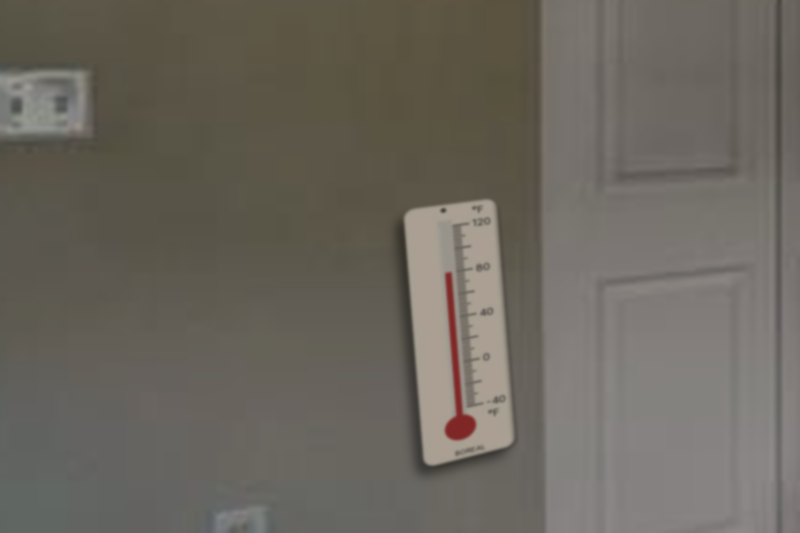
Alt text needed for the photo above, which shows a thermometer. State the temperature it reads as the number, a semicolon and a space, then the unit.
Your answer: 80; °F
